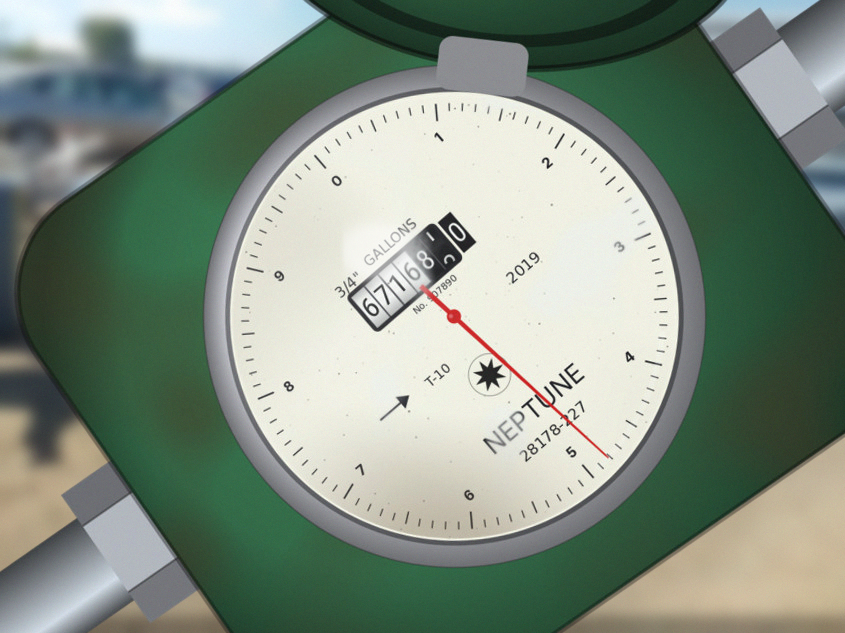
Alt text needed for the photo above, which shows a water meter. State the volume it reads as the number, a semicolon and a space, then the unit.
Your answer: 6716814.8; gal
